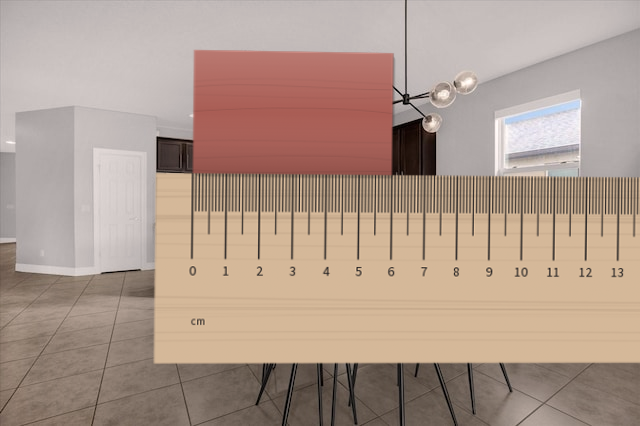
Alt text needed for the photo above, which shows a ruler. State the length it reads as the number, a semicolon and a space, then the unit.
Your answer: 6; cm
